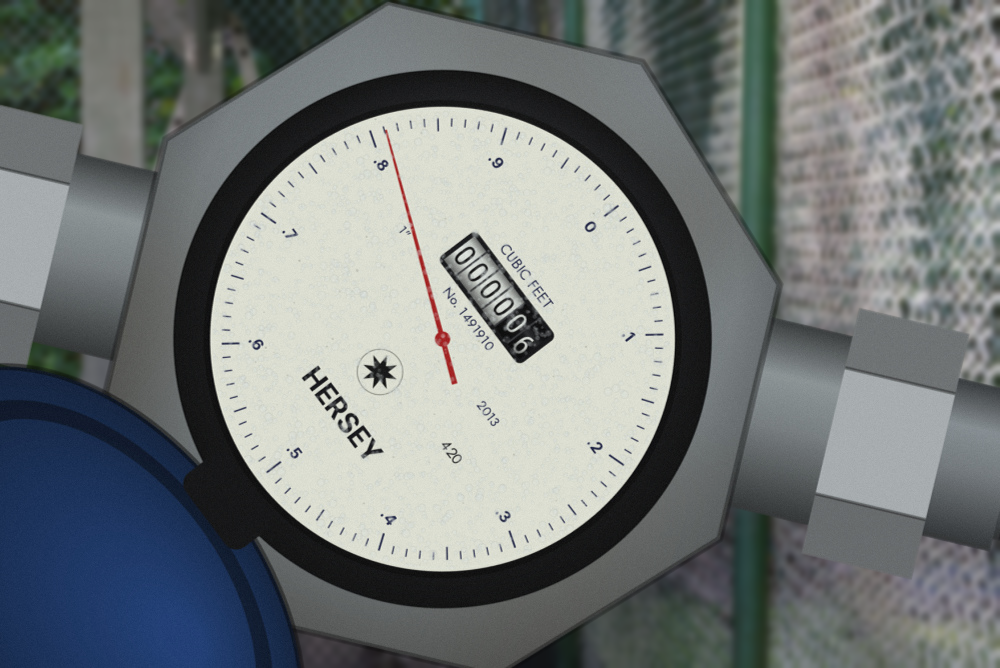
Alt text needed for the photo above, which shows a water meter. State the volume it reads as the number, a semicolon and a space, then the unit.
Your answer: 5.81; ft³
